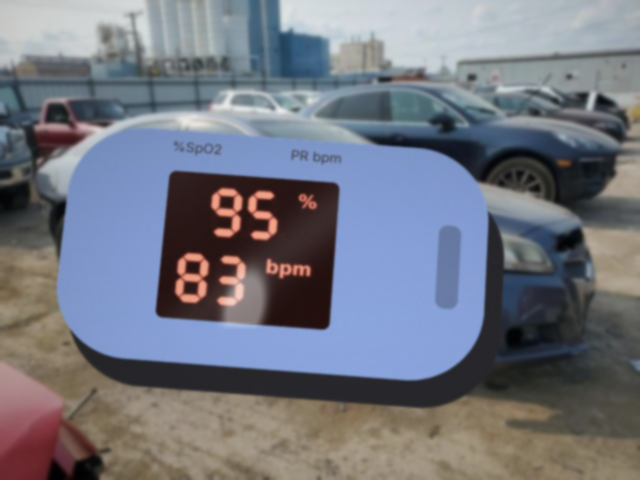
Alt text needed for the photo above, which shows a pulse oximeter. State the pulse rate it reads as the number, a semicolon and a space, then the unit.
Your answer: 83; bpm
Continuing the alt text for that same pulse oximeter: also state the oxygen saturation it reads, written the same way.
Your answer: 95; %
